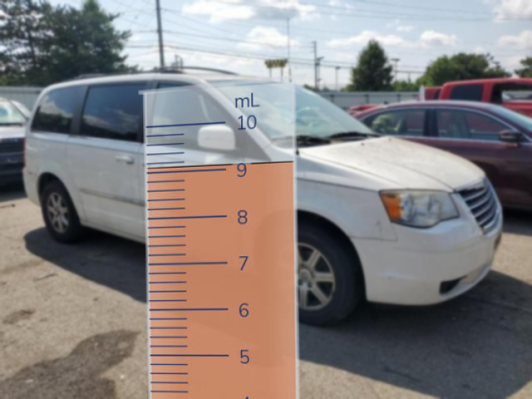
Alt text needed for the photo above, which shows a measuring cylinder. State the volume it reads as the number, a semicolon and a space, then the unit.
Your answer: 9.1; mL
